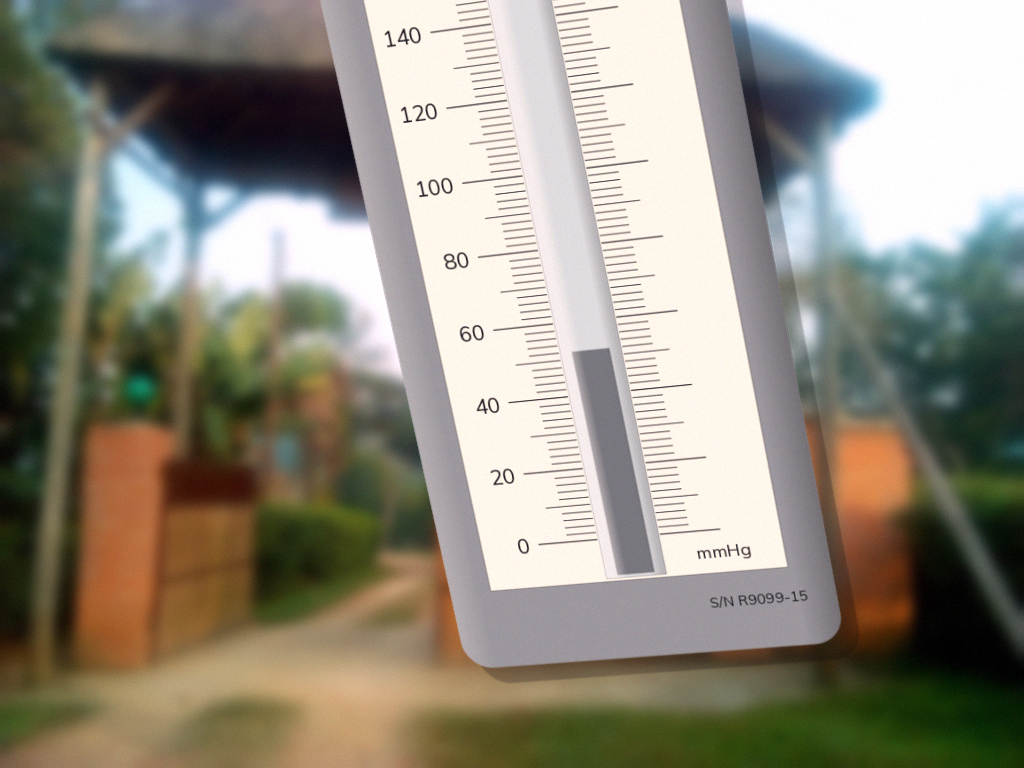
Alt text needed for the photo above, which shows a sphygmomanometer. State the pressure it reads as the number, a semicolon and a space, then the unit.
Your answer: 52; mmHg
